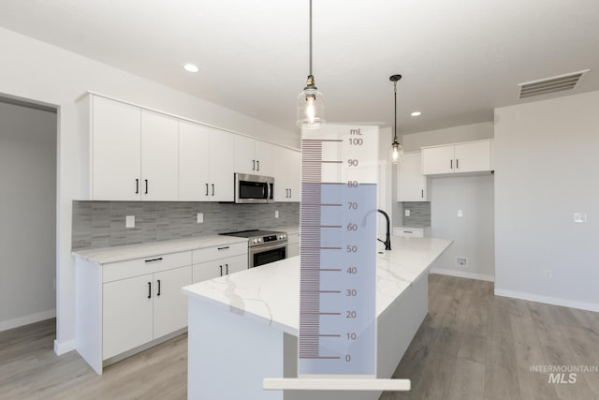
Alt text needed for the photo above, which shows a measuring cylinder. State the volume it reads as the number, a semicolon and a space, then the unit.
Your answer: 80; mL
